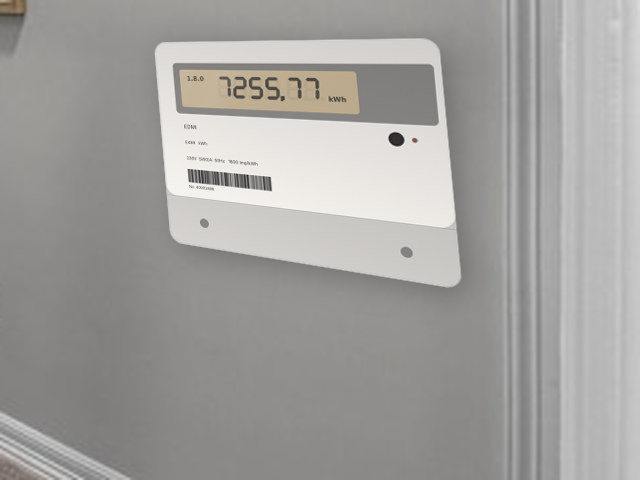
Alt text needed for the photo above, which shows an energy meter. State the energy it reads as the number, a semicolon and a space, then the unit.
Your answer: 7255.77; kWh
